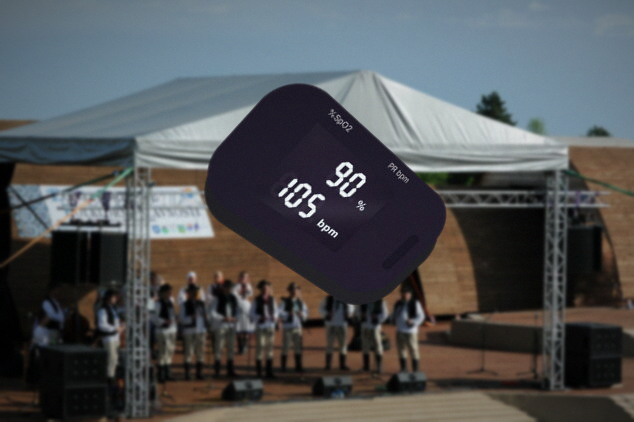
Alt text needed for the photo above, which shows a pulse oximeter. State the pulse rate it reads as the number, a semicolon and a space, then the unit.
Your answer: 105; bpm
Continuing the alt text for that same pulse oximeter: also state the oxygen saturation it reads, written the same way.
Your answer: 90; %
